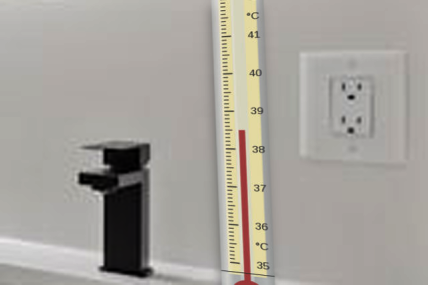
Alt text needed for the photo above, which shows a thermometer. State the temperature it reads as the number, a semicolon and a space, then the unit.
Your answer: 38.5; °C
